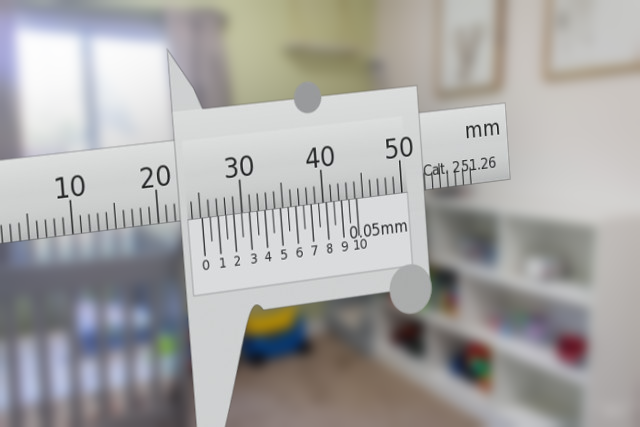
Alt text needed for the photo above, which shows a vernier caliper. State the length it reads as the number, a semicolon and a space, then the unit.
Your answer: 25.2; mm
